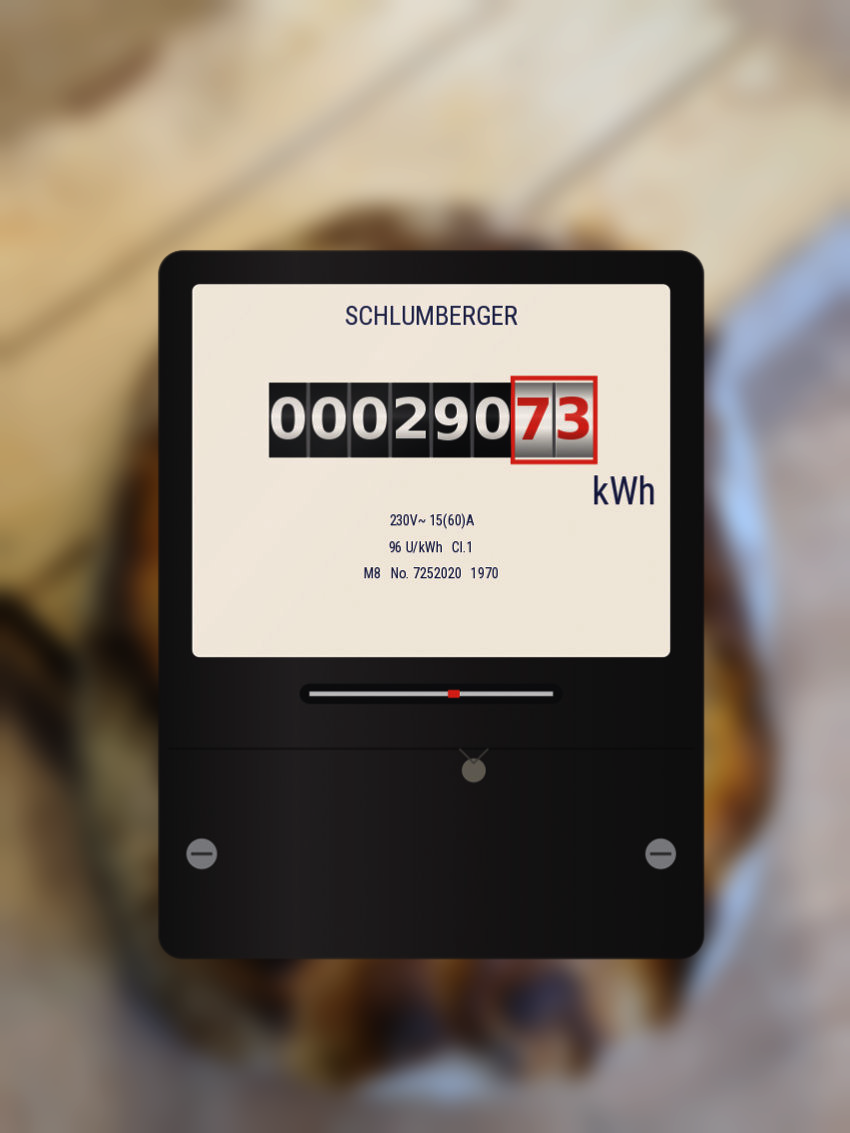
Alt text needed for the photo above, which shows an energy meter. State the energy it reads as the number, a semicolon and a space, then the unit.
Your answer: 290.73; kWh
